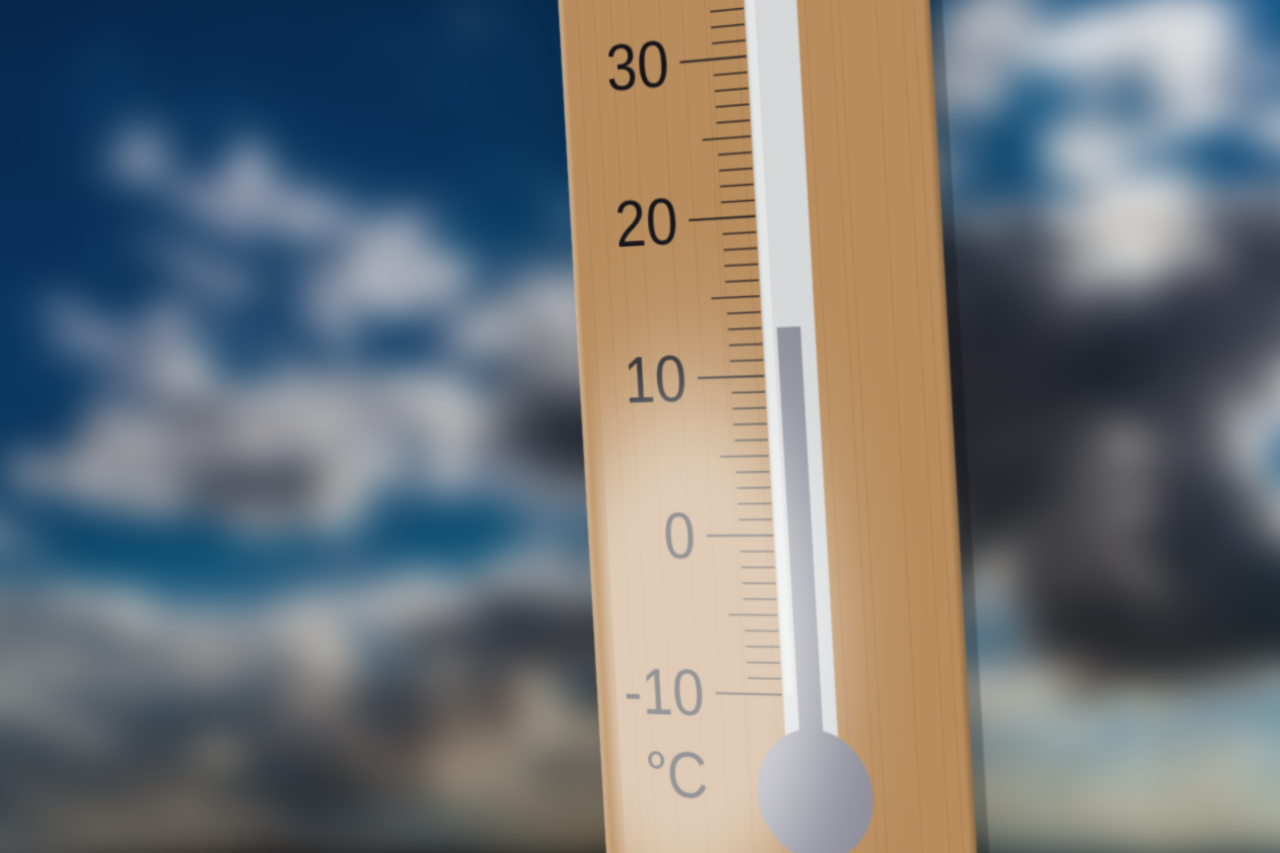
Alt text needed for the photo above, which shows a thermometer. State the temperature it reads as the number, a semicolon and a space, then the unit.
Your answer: 13; °C
